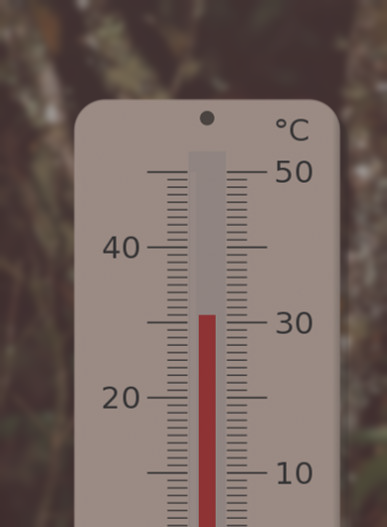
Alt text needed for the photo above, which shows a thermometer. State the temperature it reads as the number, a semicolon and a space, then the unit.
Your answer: 31; °C
